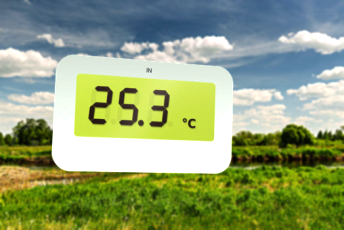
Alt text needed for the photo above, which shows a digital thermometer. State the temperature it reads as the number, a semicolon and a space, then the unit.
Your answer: 25.3; °C
